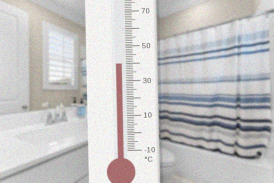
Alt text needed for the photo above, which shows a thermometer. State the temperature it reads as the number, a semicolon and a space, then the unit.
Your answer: 40; °C
